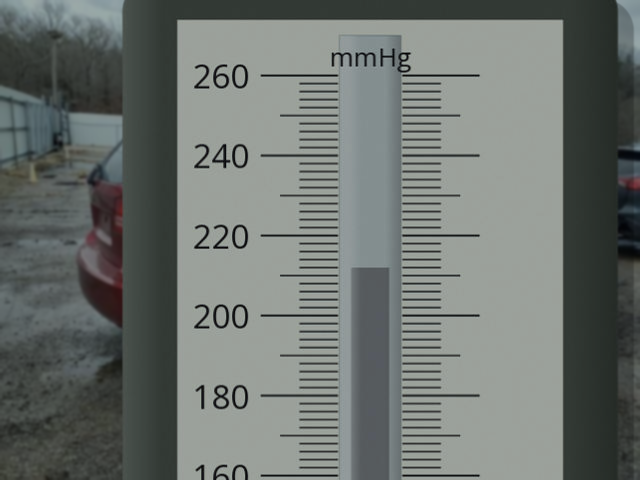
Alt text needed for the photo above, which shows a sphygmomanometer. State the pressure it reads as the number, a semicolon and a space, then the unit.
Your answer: 212; mmHg
